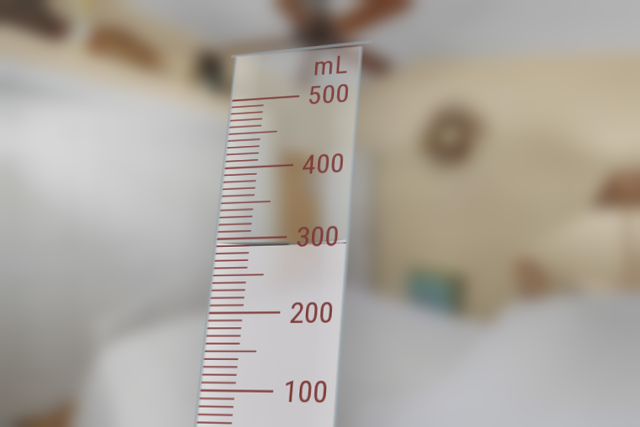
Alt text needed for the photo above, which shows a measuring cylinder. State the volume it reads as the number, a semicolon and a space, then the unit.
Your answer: 290; mL
